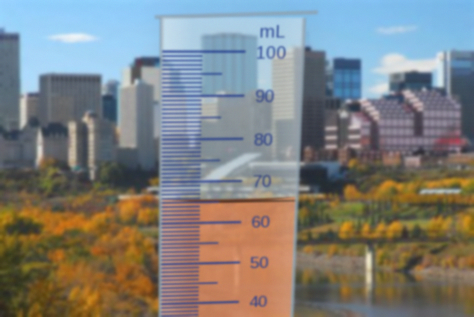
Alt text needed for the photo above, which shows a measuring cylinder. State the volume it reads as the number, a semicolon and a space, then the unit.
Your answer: 65; mL
